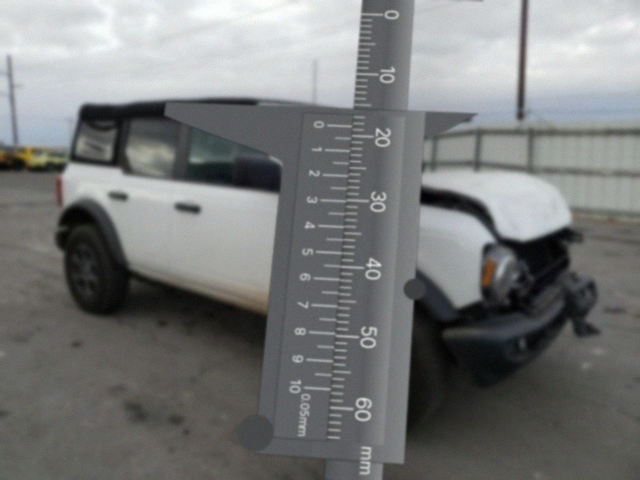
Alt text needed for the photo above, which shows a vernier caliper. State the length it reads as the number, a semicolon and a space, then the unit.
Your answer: 18.5; mm
